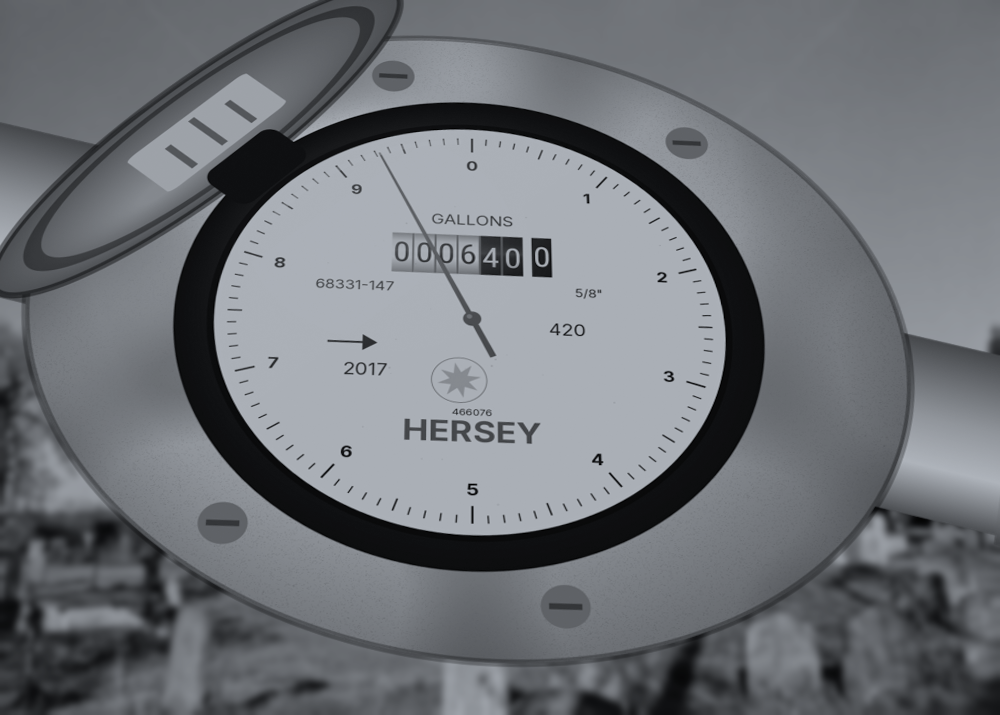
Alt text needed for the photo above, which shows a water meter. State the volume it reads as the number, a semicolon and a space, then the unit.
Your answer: 6399.3; gal
